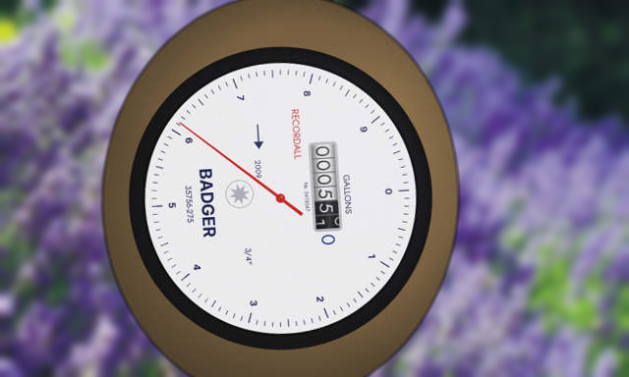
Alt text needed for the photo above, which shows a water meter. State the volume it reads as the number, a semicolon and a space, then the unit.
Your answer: 5506.1; gal
